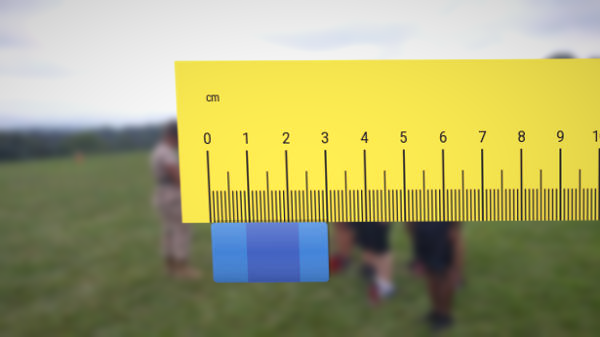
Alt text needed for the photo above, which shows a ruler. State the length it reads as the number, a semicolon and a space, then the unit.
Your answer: 3; cm
